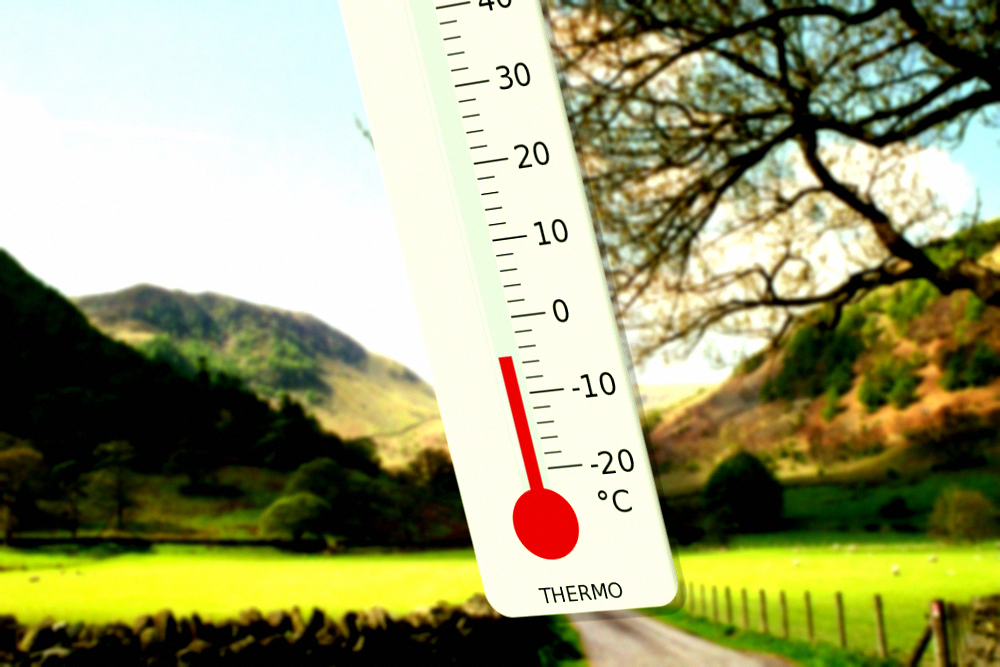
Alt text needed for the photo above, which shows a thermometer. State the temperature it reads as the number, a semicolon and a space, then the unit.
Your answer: -5; °C
